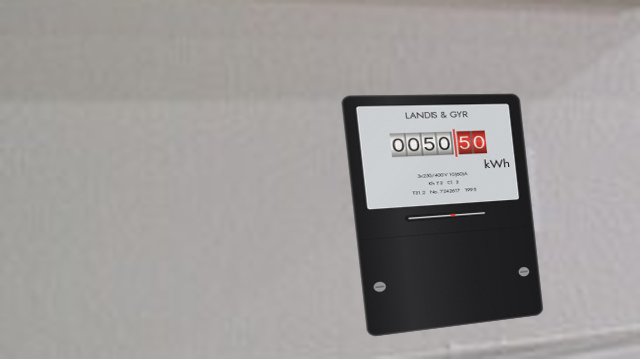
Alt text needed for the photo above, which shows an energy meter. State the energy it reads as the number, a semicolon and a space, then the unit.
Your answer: 50.50; kWh
